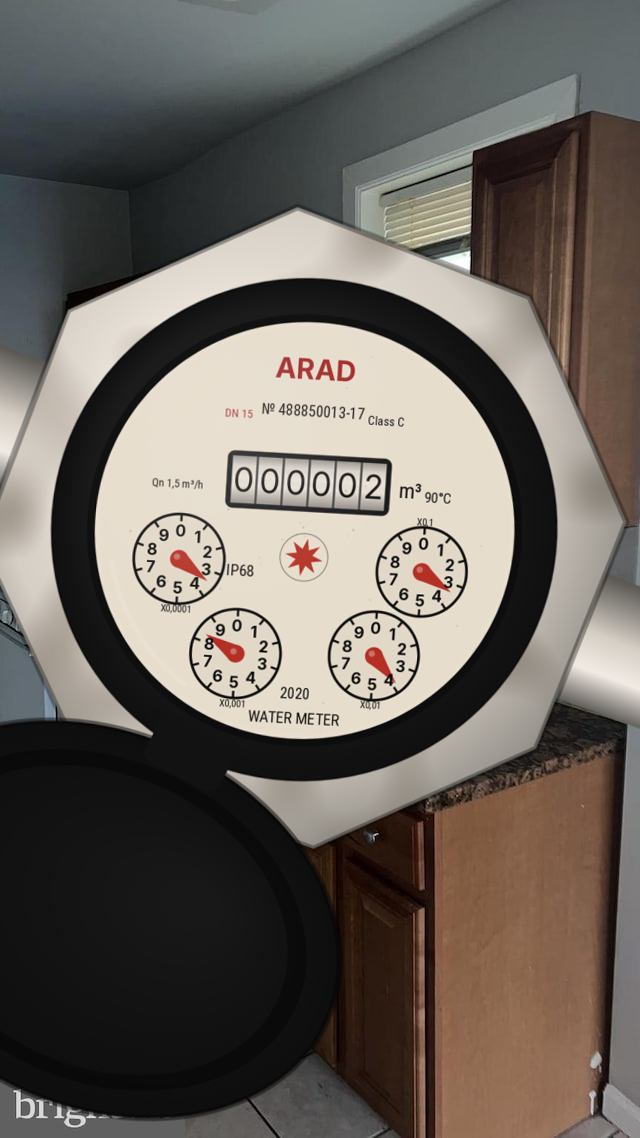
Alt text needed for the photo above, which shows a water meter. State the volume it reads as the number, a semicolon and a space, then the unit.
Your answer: 2.3383; m³
